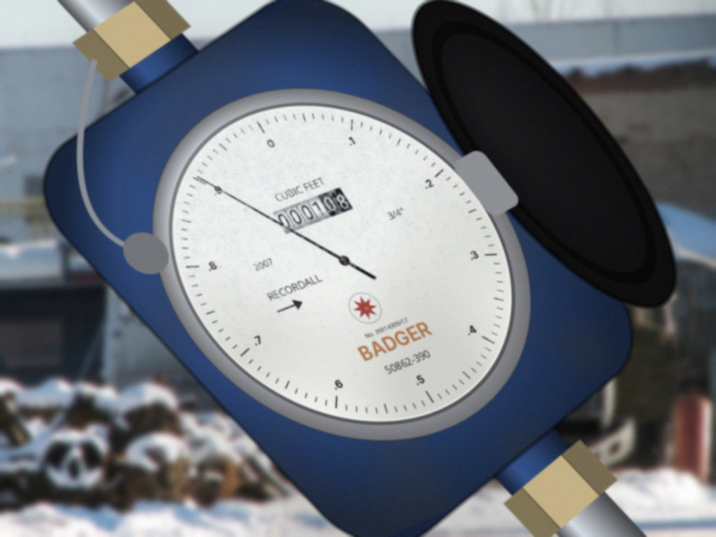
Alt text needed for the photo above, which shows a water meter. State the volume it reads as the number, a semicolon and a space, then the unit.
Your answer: 107.90; ft³
